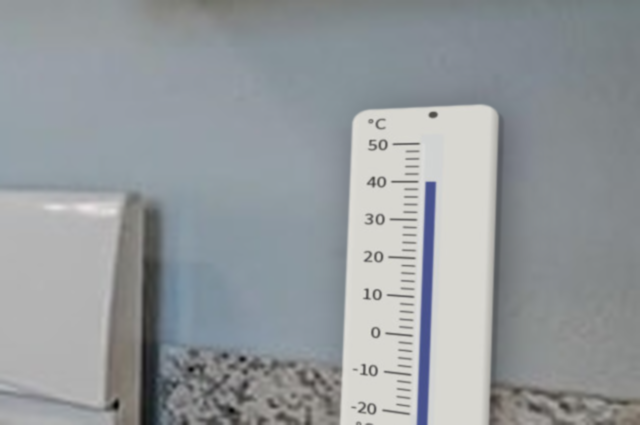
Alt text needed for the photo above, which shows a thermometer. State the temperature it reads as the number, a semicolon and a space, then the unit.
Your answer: 40; °C
